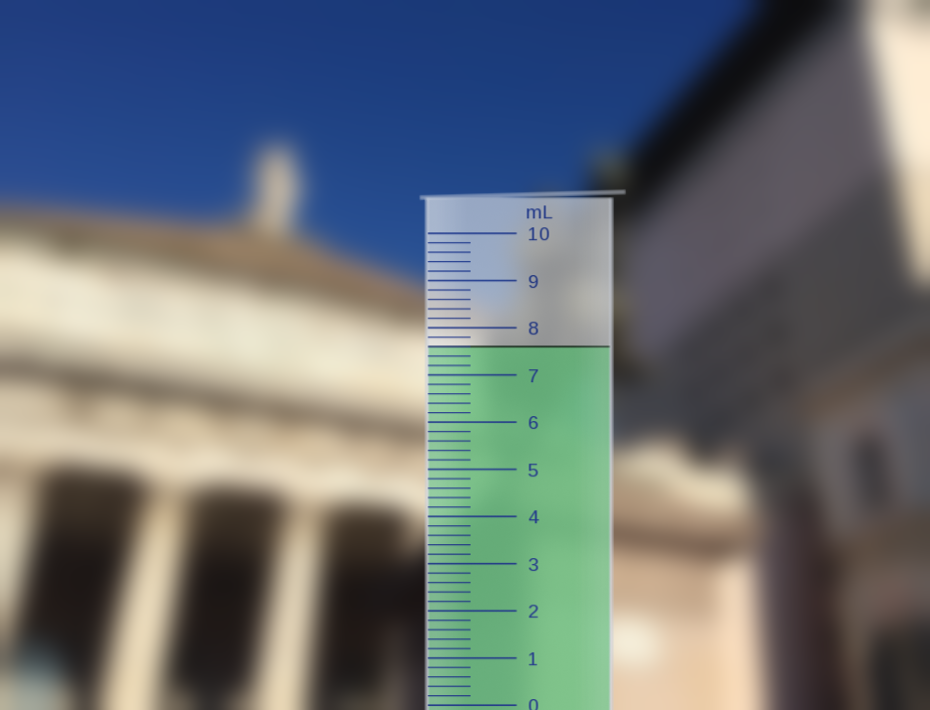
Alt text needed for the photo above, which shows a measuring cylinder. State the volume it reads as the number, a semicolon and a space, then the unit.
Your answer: 7.6; mL
